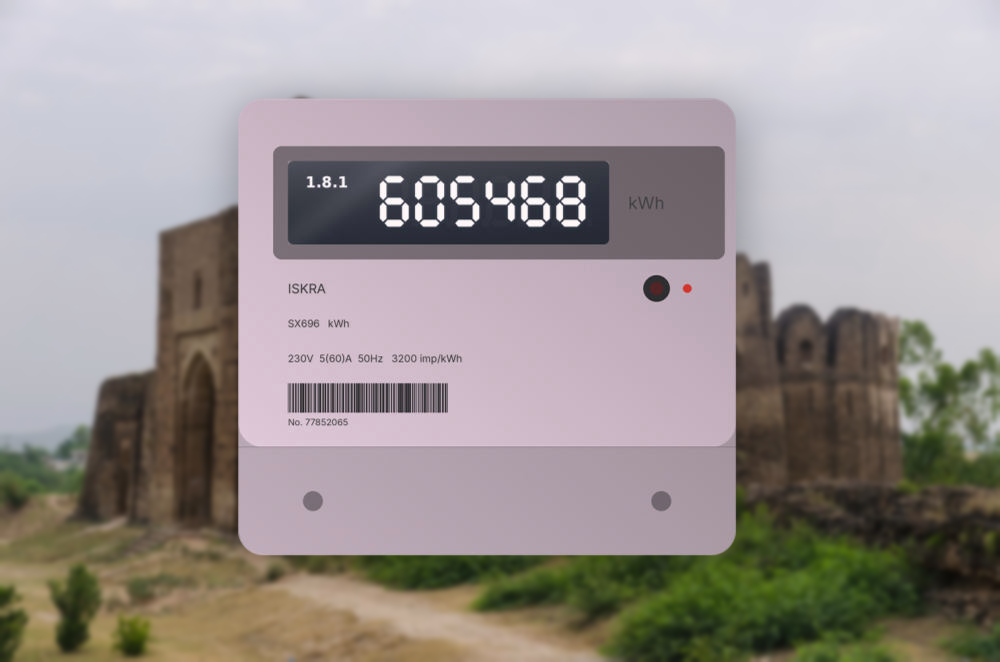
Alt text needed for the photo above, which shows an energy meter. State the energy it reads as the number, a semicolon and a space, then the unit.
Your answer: 605468; kWh
